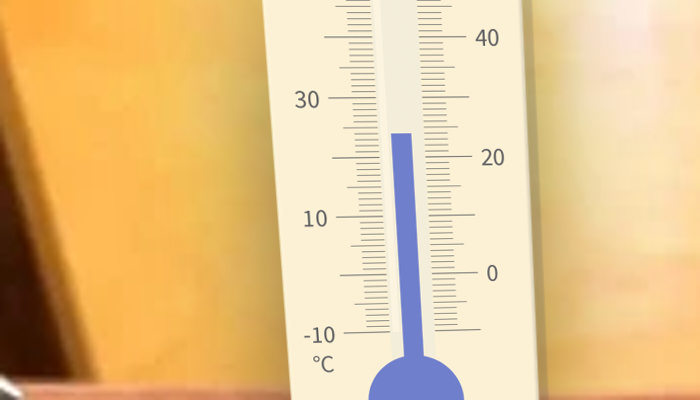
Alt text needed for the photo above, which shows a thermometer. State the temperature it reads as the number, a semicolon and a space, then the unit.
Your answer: 24; °C
